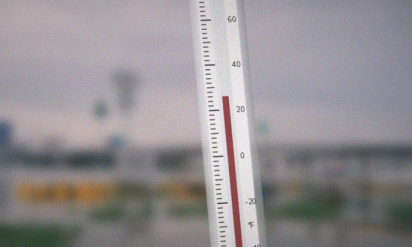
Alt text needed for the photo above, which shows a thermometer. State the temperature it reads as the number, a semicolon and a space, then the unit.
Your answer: 26; °F
